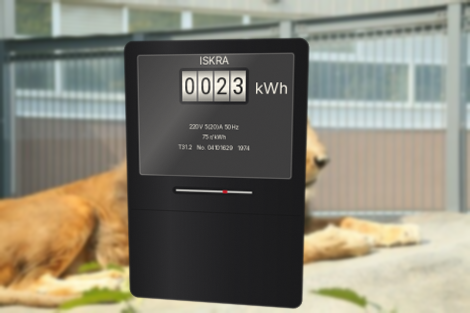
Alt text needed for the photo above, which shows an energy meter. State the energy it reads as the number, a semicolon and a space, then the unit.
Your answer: 23; kWh
